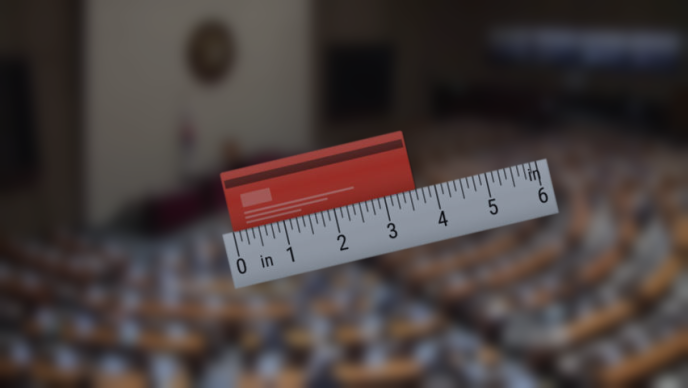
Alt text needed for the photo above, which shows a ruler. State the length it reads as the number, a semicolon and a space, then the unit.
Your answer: 3.625; in
